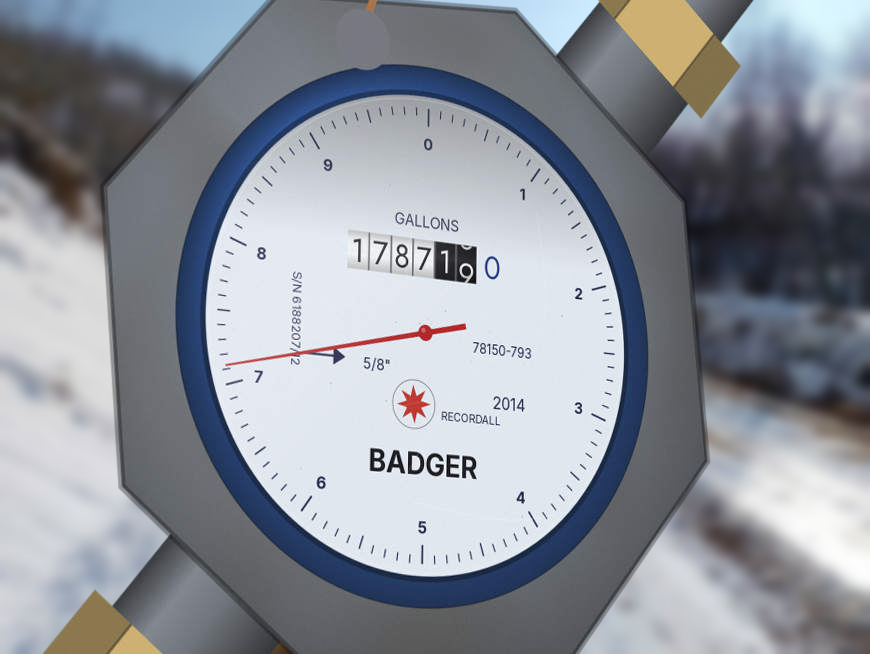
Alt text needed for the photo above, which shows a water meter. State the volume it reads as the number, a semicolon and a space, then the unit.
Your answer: 1787187.1; gal
